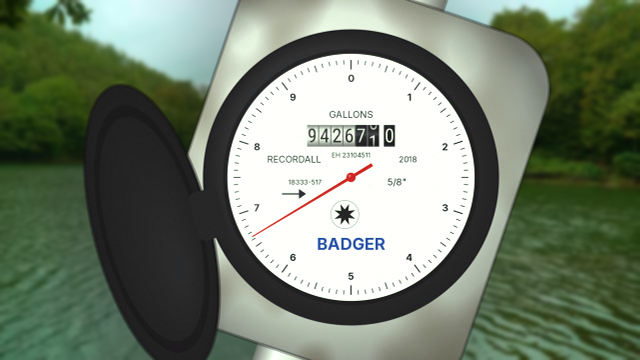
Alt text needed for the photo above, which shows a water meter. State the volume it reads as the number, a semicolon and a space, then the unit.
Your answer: 9426706.6; gal
